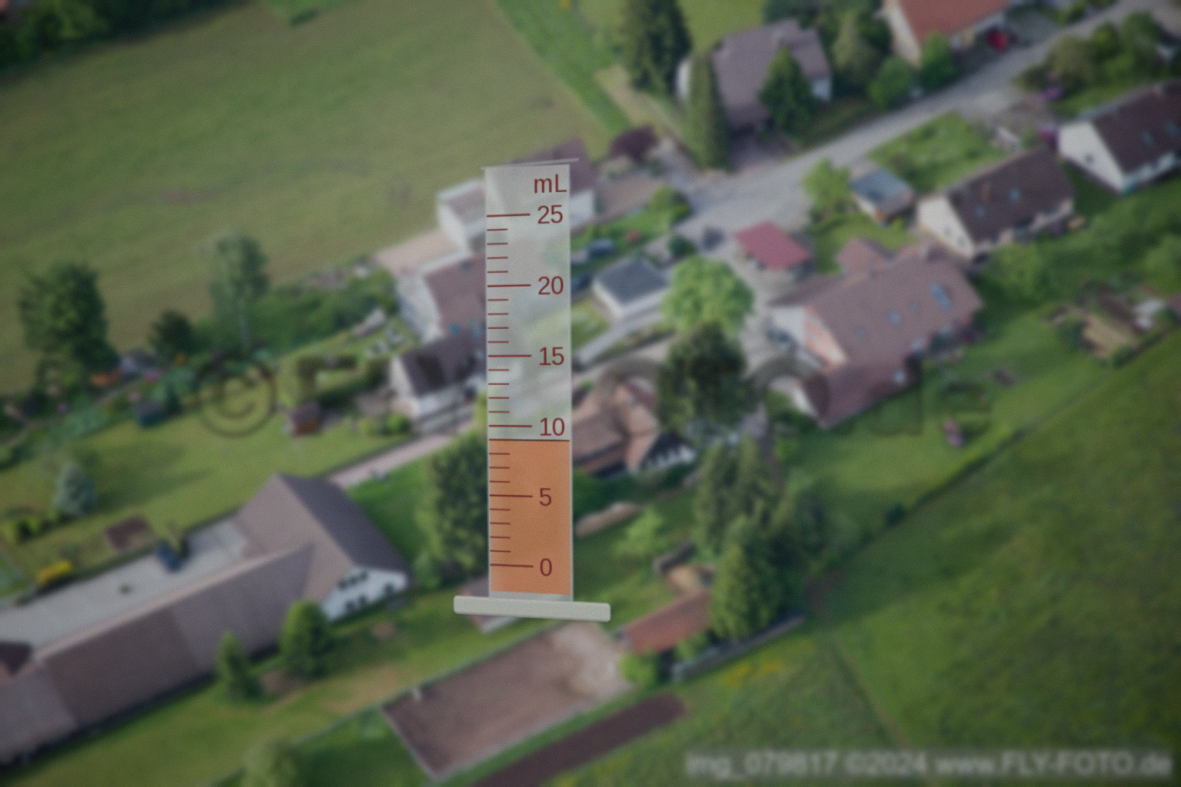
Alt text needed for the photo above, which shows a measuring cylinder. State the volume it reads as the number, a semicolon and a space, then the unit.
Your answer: 9; mL
